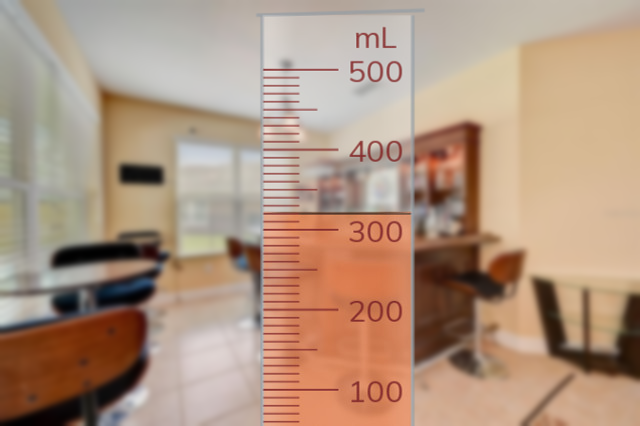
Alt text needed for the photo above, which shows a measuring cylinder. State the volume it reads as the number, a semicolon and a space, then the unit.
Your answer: 320; mL
